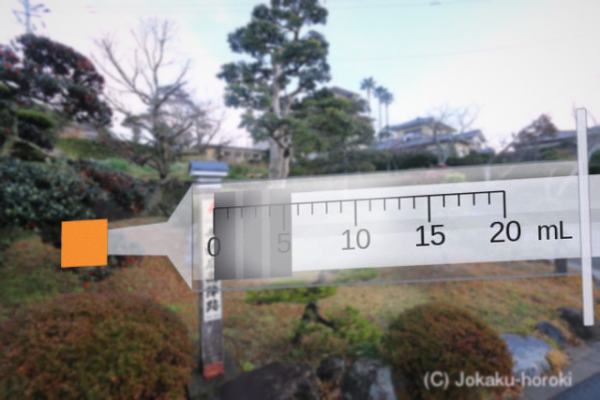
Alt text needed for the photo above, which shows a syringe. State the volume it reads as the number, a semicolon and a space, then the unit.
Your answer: 0; mL
